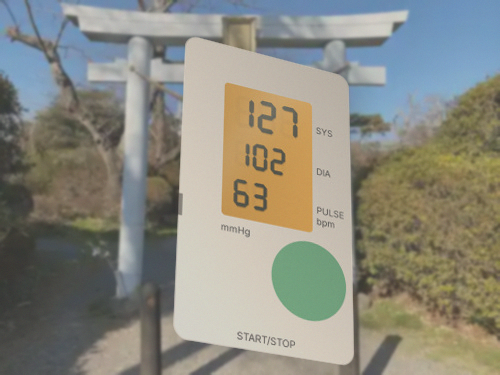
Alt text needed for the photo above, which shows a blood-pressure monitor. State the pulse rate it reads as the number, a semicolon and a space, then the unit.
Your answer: 63; bpm
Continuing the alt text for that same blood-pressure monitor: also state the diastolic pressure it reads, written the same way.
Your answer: 102; mmHg
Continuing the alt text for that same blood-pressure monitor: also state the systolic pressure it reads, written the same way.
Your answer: 127; mmHg
